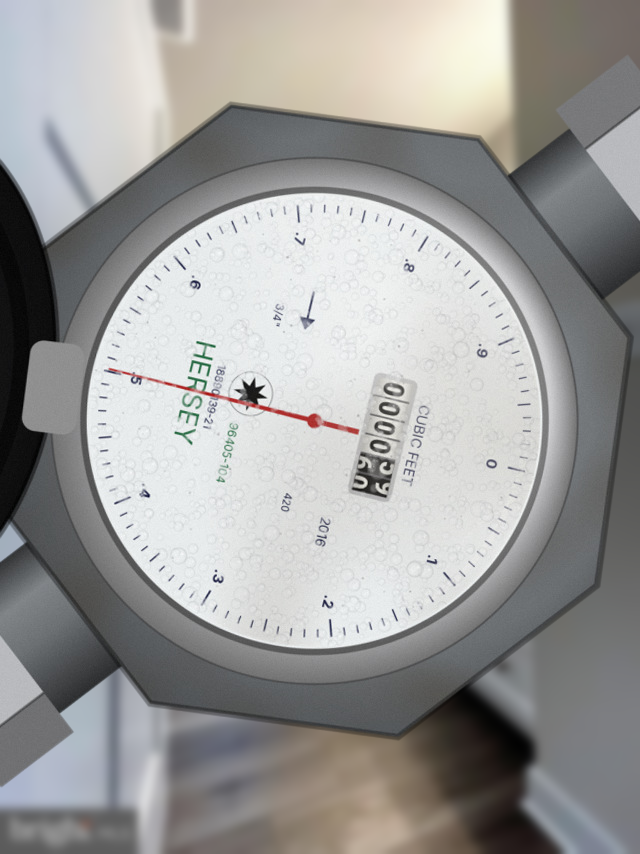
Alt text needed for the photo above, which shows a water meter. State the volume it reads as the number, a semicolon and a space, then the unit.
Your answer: 59.50; ft³
